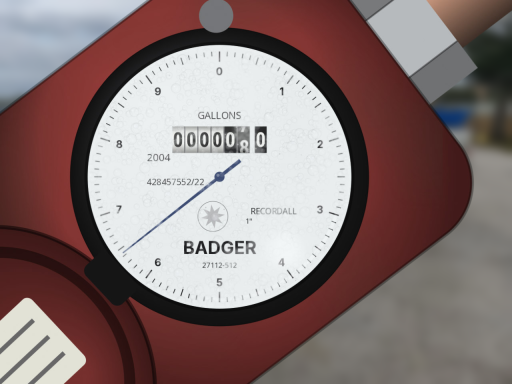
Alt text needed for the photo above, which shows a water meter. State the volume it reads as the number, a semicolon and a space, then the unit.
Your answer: 76.4; gal
